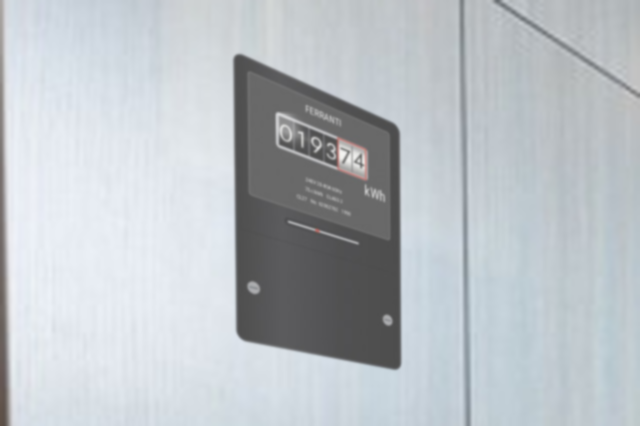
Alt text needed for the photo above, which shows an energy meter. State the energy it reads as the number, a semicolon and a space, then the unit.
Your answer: 193.74; kWh
